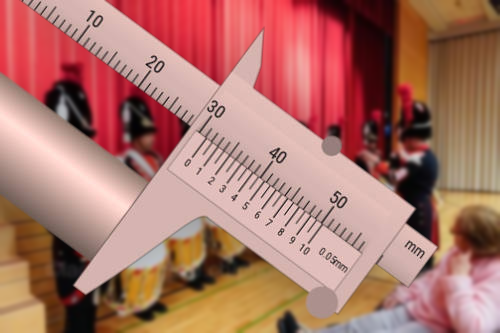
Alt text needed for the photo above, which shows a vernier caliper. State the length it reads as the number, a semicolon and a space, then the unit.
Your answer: 31.2; mm
